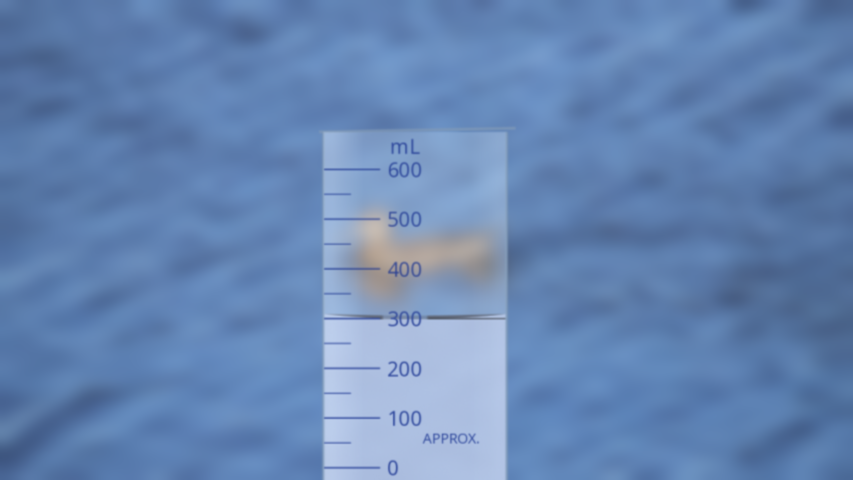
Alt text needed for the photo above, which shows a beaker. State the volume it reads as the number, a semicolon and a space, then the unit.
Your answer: 300; mL
